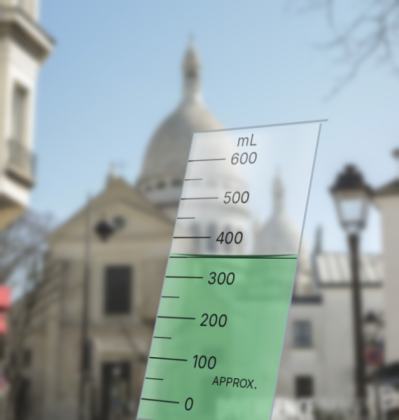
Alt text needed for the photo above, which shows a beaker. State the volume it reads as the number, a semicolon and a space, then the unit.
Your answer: 350; mL
